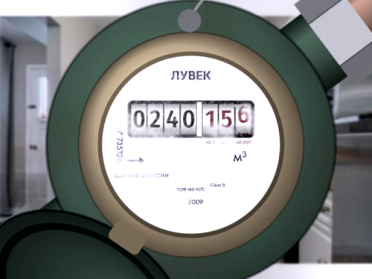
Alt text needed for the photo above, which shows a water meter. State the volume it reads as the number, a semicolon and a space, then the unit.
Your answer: 240.156; m³
